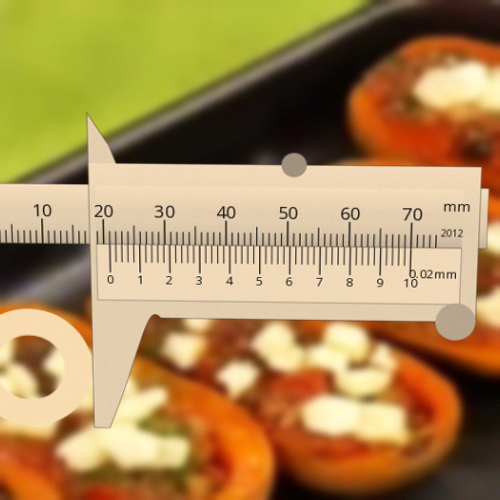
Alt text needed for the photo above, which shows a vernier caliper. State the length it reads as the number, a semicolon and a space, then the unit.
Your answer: 21.0; mm
